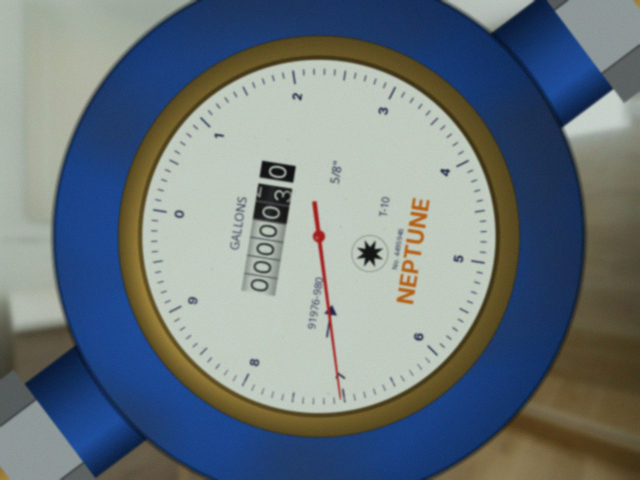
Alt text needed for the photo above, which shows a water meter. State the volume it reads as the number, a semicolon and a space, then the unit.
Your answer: 27.0; gal
